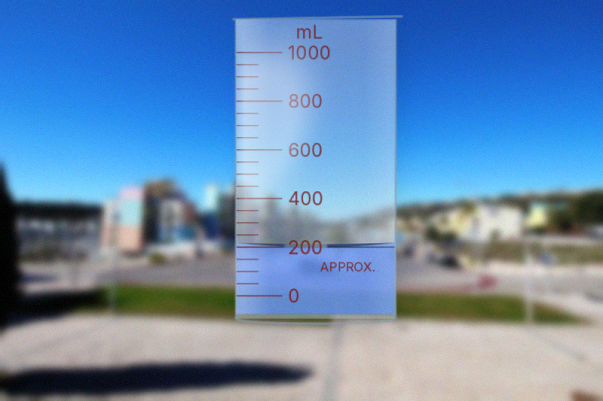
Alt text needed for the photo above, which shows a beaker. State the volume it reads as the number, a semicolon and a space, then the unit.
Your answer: 200; mL
